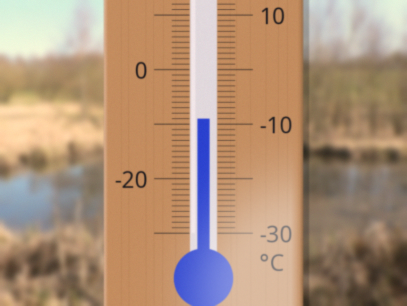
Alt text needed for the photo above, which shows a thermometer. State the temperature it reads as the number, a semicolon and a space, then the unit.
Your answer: -9; °C
